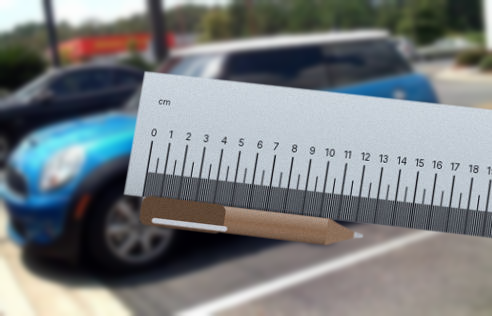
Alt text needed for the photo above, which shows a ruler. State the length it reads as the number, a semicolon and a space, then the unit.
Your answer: 12.5; cm
